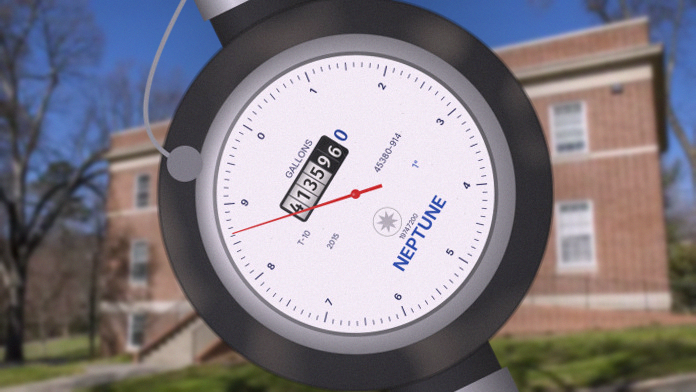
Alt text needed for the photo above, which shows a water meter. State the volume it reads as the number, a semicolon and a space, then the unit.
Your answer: 4135958.6; gal
